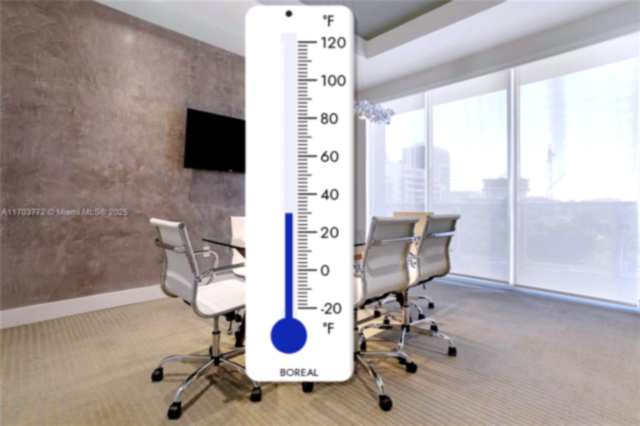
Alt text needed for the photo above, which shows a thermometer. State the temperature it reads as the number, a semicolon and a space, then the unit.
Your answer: 30; °F
